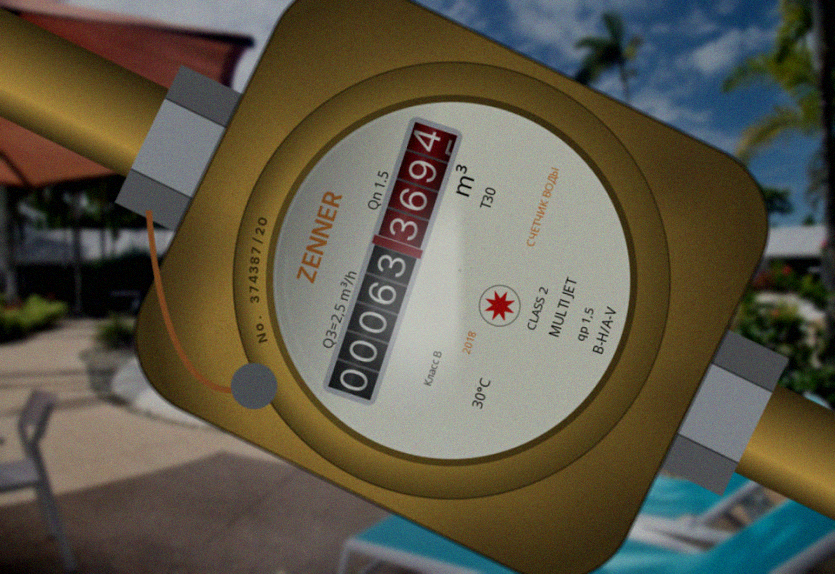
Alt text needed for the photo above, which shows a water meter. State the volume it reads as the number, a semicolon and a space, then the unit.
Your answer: 63.3694; m³
